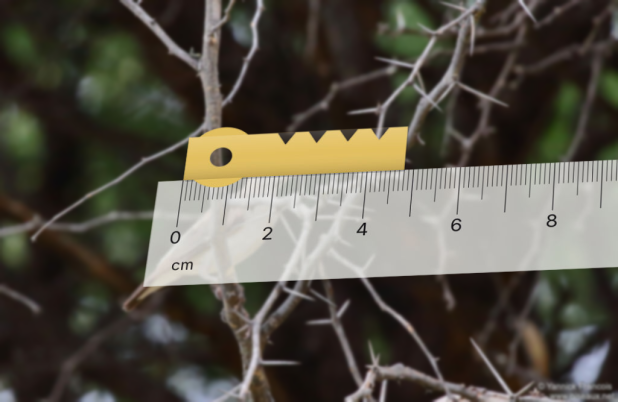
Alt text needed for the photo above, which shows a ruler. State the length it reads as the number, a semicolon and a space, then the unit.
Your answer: 4.8; cm
